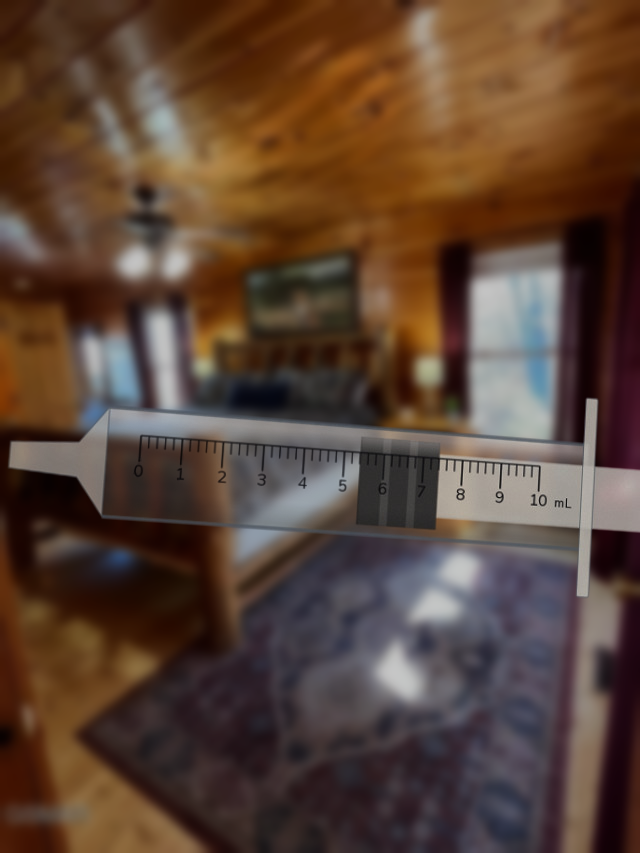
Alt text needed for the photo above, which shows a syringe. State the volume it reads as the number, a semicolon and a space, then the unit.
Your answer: 5.4; mL
